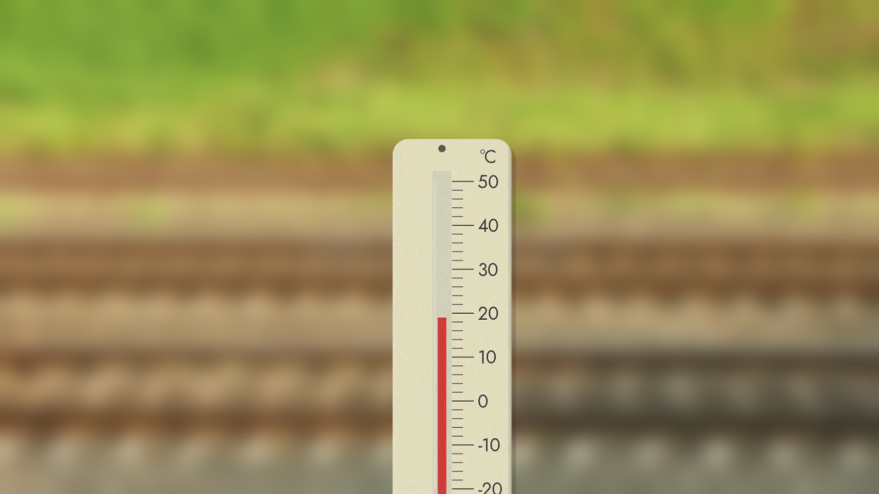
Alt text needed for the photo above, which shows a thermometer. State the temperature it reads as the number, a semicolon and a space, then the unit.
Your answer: 19; °C
